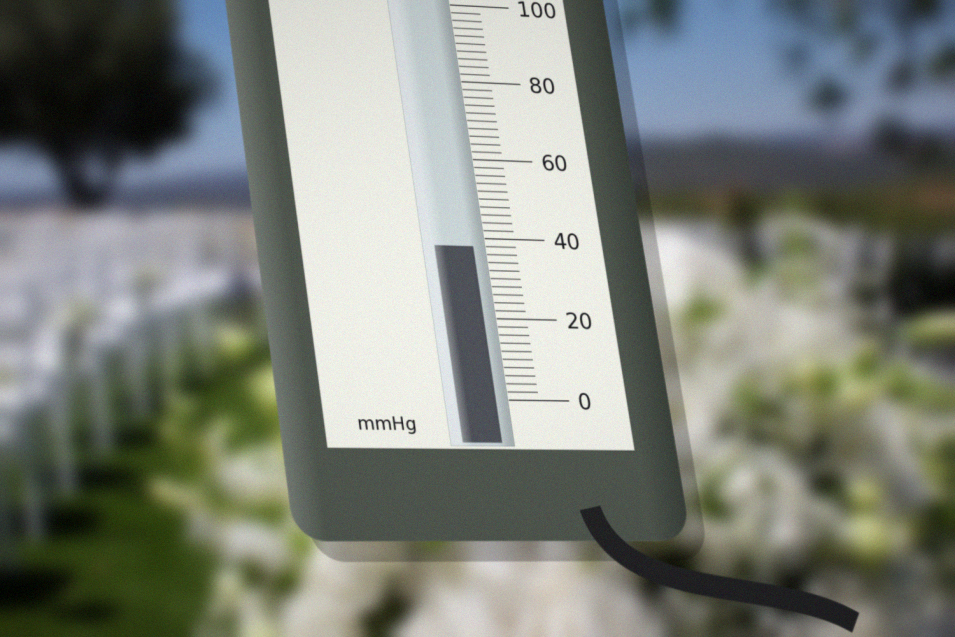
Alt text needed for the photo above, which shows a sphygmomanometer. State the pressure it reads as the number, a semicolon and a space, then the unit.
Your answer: 38; mmHg
